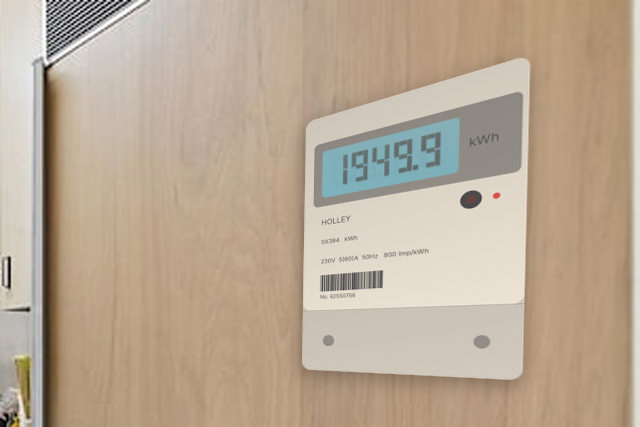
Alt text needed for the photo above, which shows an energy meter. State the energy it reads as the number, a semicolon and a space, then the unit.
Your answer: 1949.9; kWh
